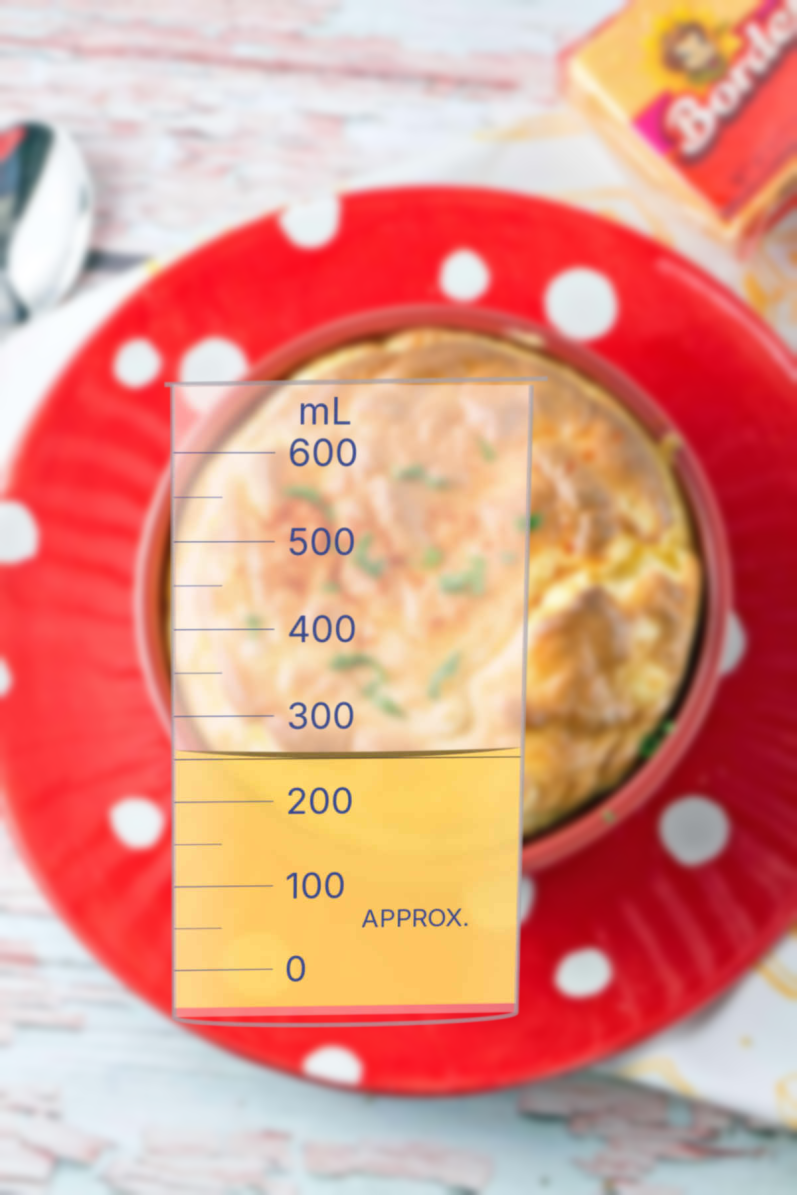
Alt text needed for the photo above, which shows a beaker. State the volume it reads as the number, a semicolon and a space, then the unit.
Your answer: 250; mL
